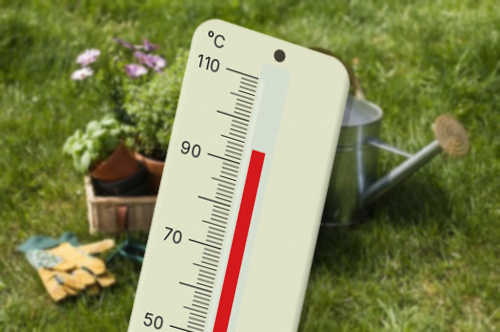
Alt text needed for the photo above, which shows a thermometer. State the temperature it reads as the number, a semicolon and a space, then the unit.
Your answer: 94; °C
